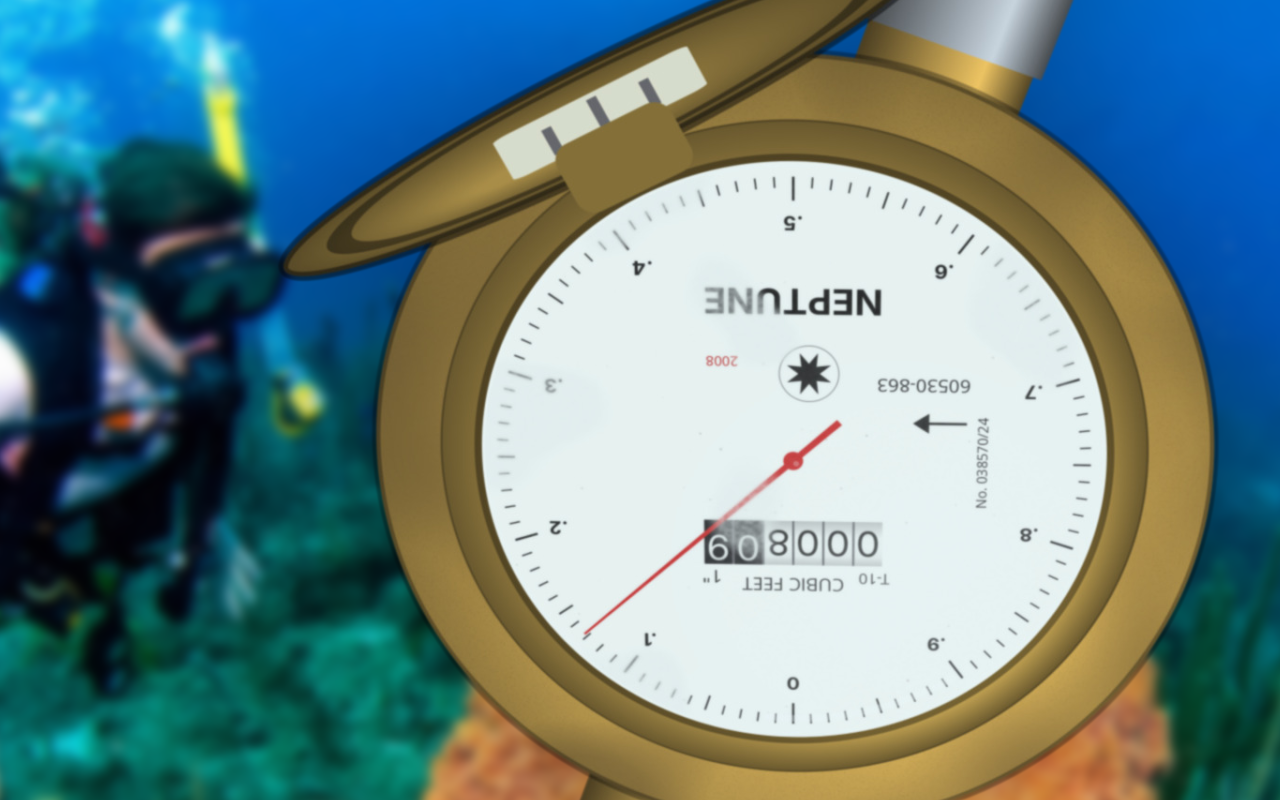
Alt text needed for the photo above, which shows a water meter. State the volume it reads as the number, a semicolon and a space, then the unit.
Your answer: 809.13; ft³
